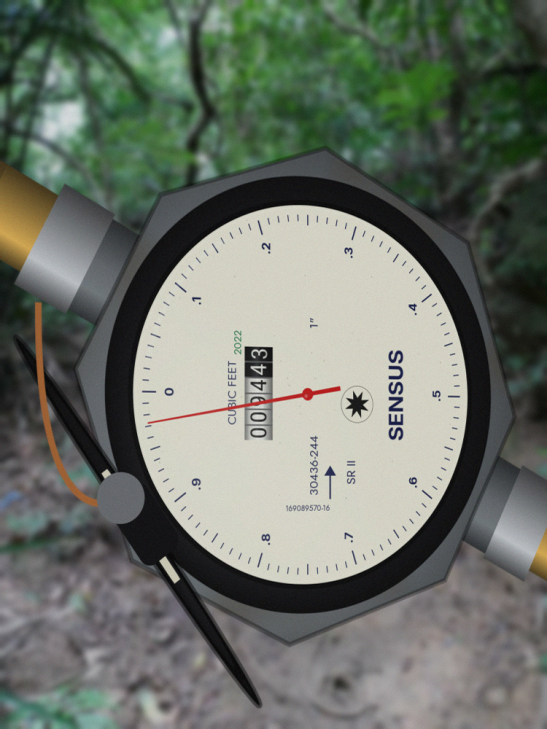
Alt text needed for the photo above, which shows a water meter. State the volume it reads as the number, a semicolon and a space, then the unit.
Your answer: 9442.97; ft³
